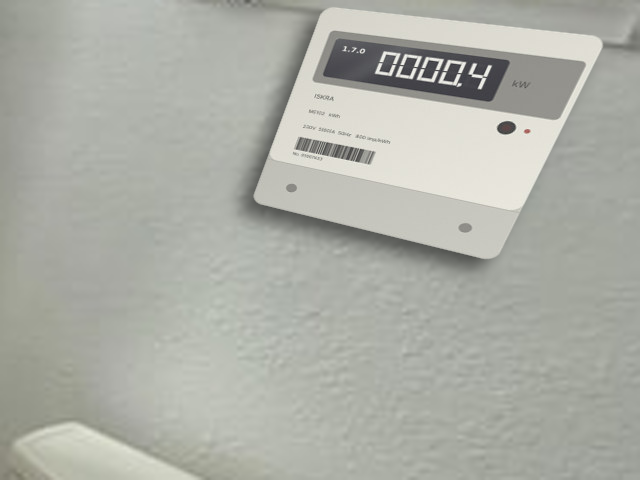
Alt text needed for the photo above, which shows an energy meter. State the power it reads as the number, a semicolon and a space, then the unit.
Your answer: 0.4; kW
